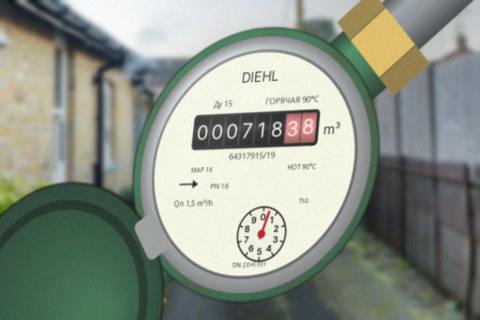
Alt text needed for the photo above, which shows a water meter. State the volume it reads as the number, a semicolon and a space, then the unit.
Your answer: 718.380; m³
